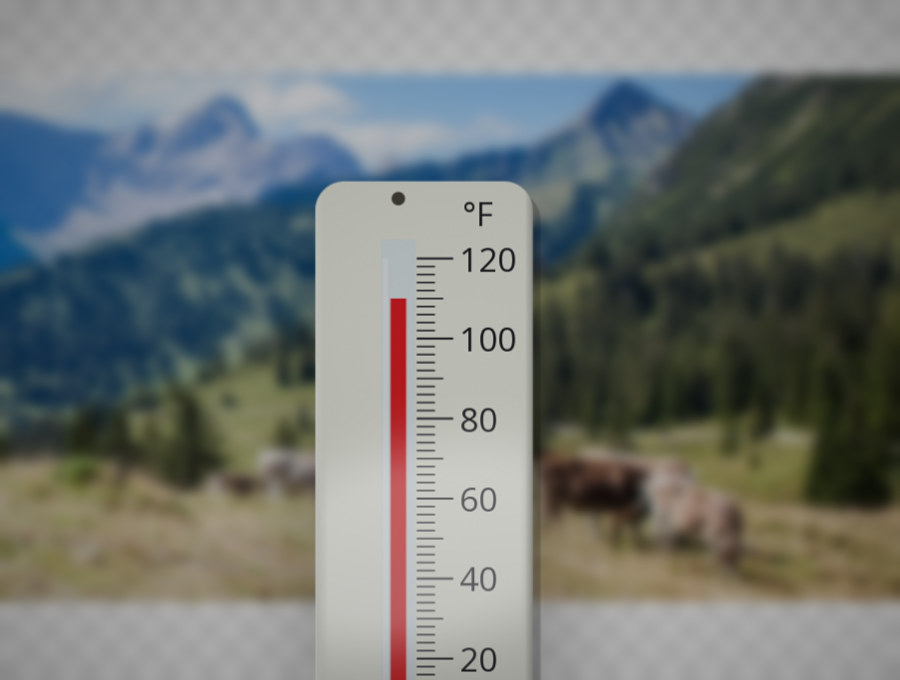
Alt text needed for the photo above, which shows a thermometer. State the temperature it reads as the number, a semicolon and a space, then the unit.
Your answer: 110; °F
